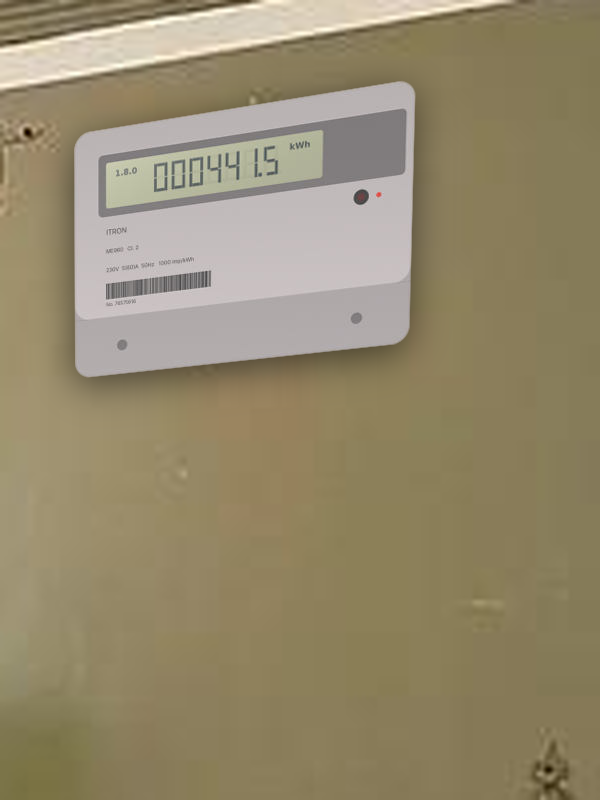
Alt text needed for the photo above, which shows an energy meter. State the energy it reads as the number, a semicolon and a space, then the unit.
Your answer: 441.5; kWh
